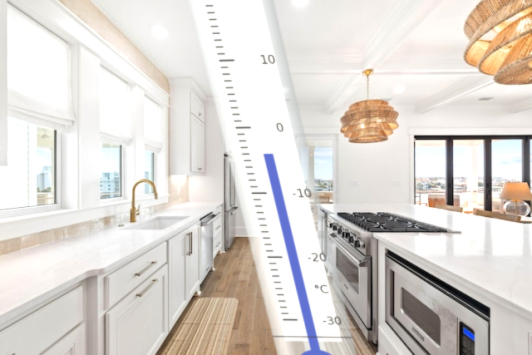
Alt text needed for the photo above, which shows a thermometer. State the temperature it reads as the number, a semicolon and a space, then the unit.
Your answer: -4; °C
